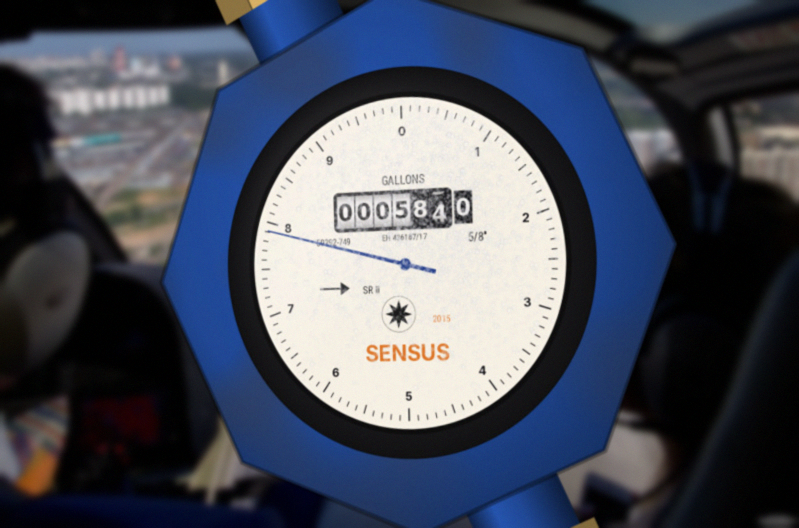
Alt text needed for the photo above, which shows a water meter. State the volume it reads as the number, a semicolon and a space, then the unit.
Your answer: 5837.9; gal
